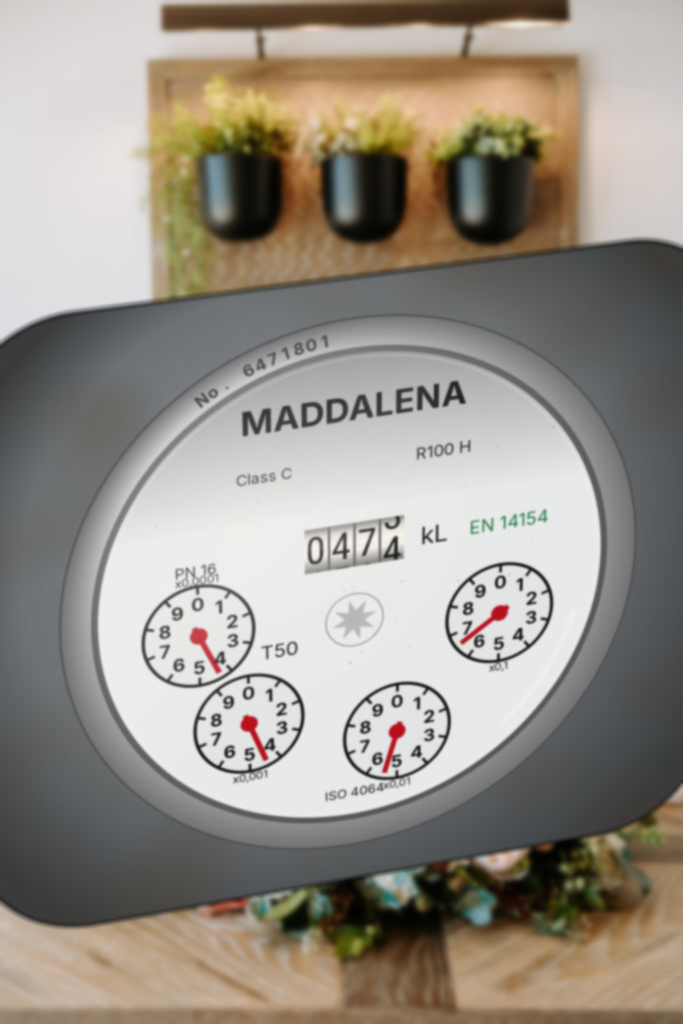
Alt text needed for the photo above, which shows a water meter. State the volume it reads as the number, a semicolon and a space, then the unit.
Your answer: 473.6544; kL
